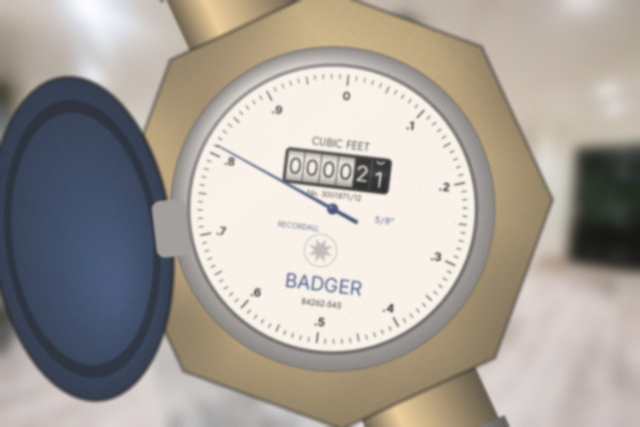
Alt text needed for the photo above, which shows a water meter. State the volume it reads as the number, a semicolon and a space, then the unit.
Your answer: 20.81; ft³
